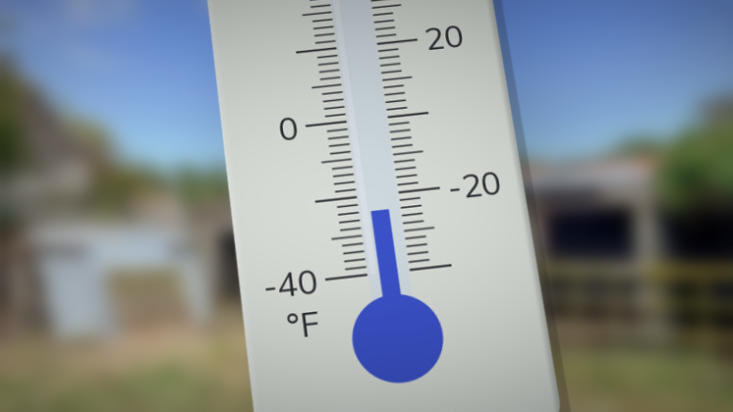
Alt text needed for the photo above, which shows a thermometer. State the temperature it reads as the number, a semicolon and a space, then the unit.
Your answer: -24; °F
